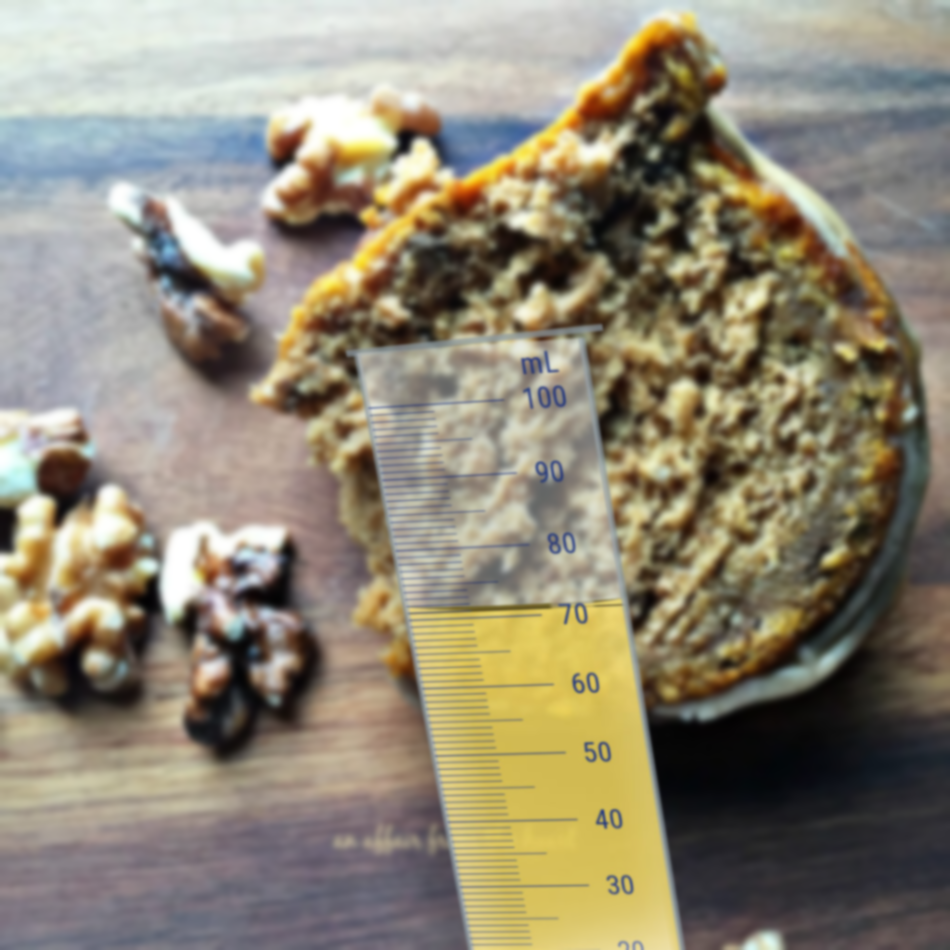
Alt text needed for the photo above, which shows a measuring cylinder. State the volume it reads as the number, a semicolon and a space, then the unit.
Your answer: 71; mL
